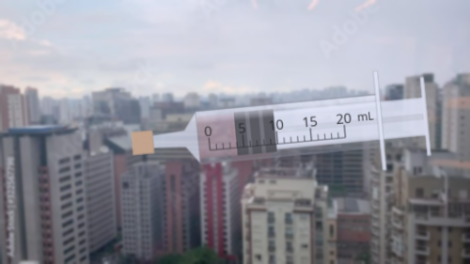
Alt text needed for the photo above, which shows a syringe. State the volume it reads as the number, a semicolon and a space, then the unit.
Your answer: 4; mL
